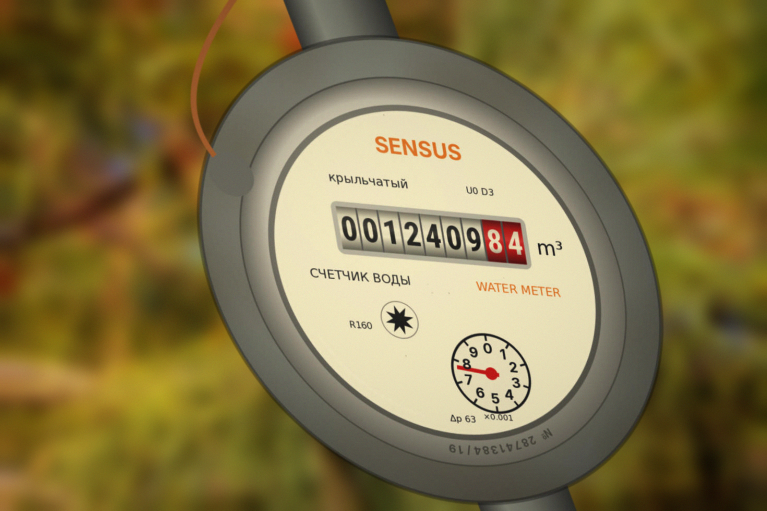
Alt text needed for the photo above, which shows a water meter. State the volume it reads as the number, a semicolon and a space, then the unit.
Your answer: 12409.847; m³
